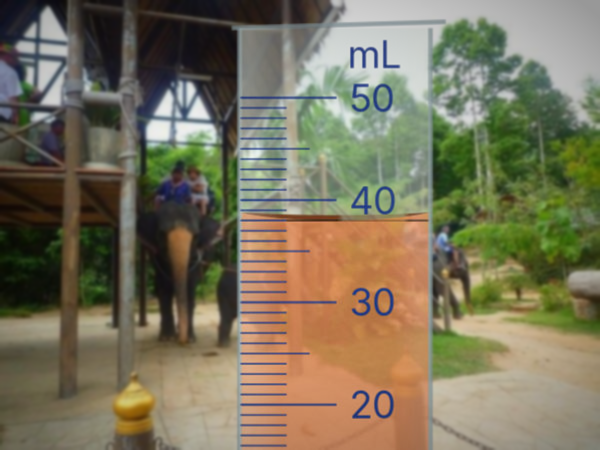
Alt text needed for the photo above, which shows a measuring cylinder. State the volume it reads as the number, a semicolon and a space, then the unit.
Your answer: 38; mL
